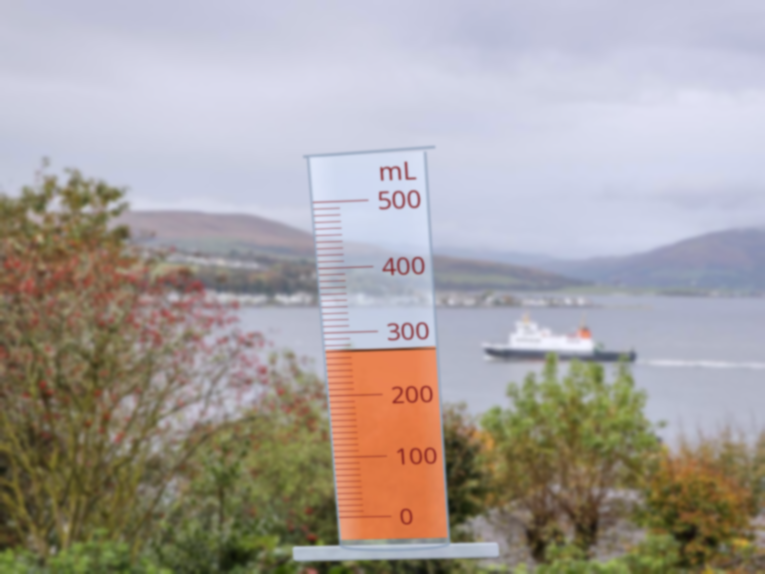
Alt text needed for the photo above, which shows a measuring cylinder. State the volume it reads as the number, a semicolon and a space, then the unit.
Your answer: 270; mL
